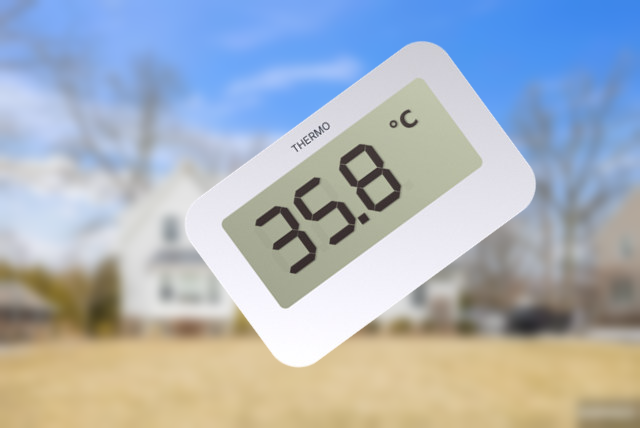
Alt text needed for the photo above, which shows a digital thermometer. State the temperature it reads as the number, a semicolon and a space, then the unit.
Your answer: 35.8; °C
